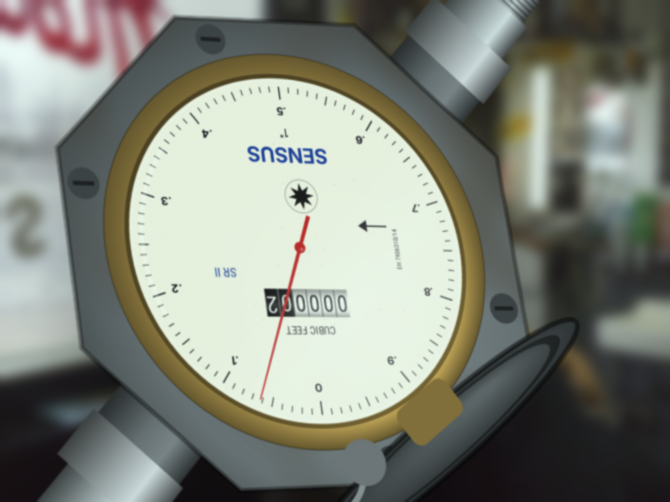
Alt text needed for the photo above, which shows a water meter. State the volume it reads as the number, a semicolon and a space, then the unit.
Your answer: 2.06; ft³
